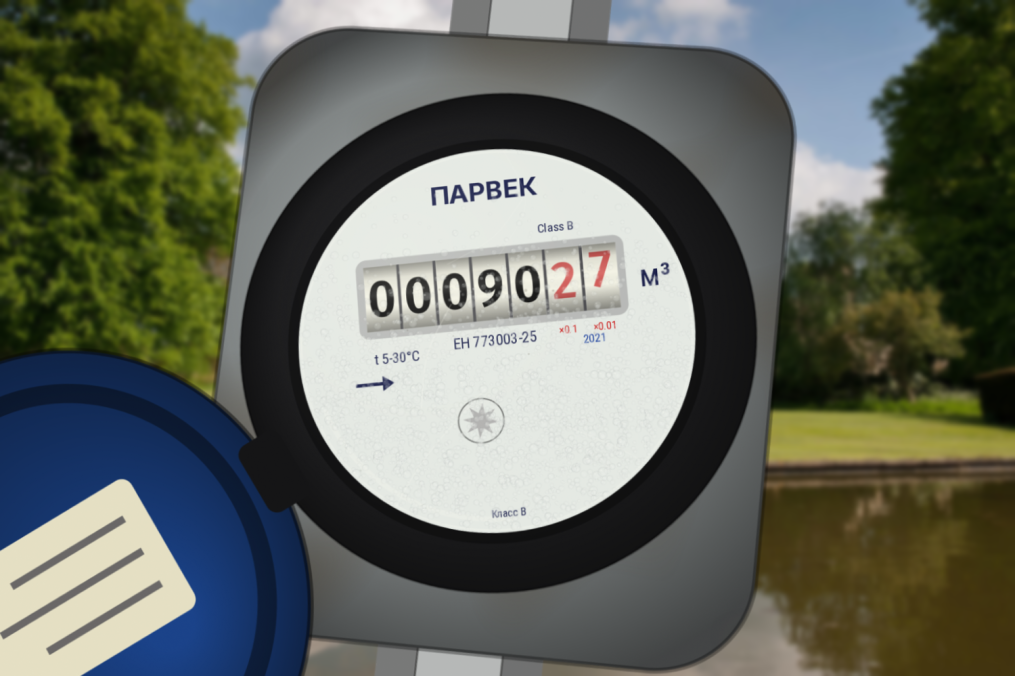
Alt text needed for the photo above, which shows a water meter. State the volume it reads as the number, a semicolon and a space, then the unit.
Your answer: 90.27; m³
